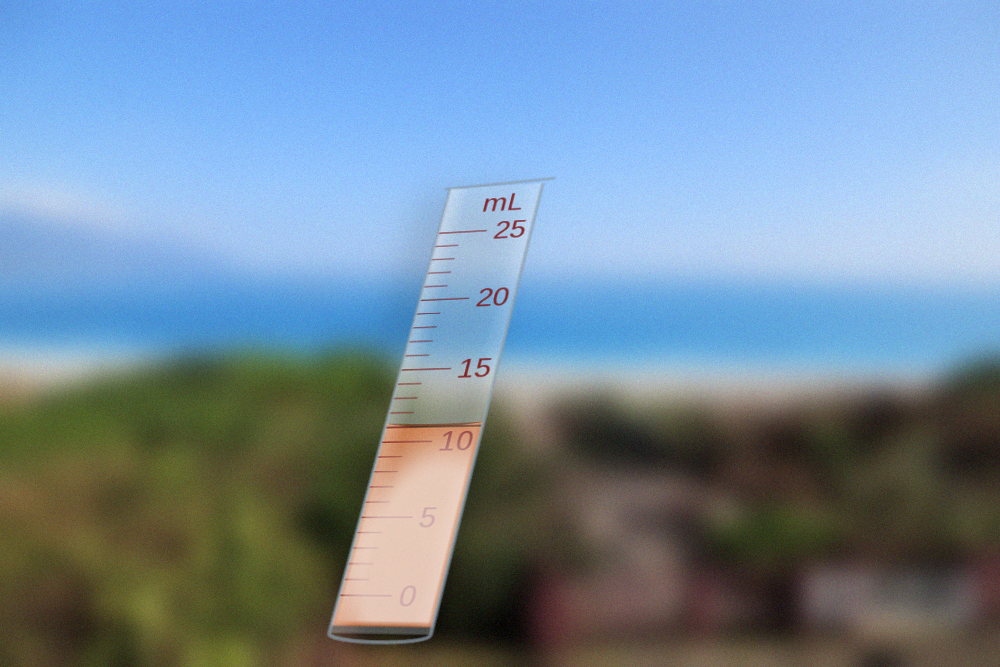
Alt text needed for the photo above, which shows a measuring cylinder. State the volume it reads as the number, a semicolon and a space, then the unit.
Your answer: 11; mL
